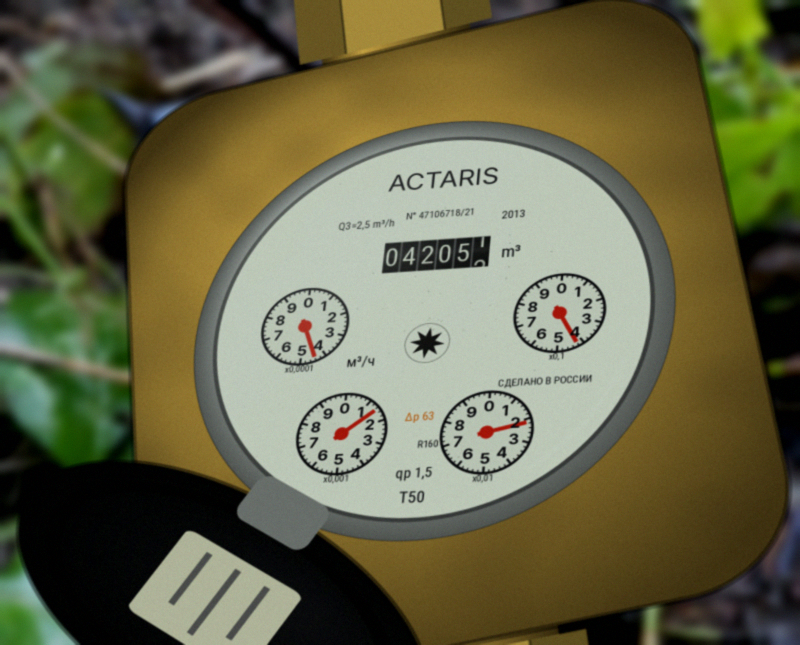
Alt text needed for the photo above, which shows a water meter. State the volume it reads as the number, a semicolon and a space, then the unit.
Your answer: 42051.4214; m³
